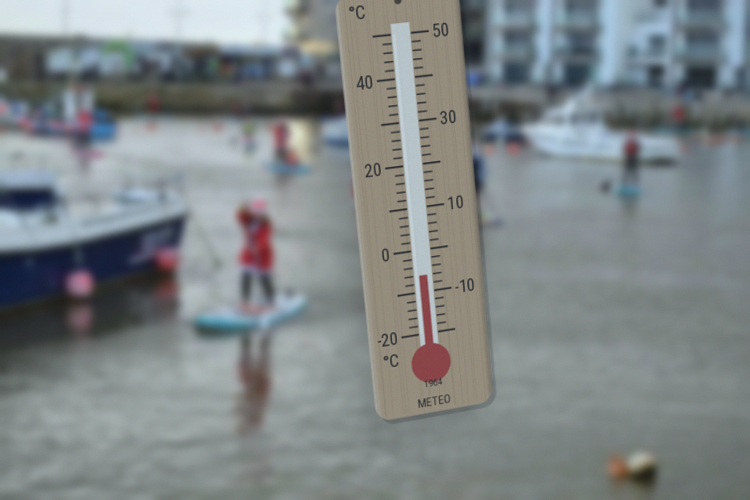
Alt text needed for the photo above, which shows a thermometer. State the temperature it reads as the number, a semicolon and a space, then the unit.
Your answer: -6; °C
